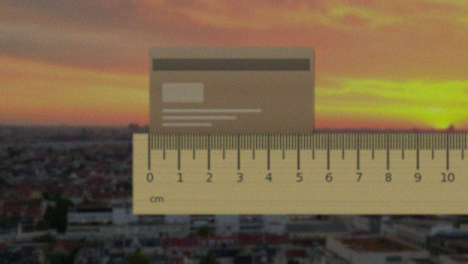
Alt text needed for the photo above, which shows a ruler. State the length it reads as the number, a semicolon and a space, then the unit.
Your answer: 5.5; cm
